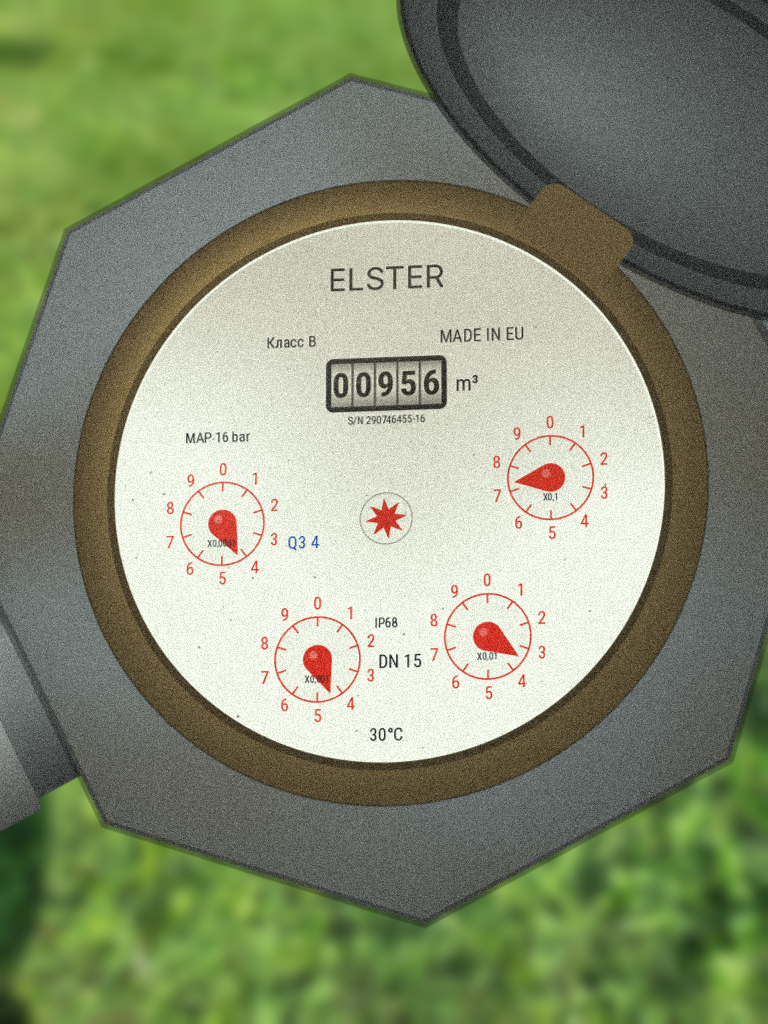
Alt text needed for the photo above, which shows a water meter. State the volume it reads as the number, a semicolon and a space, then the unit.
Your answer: 956.7344; m³
